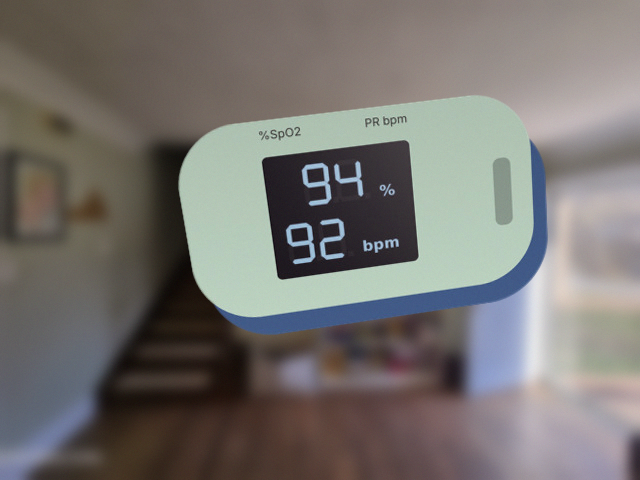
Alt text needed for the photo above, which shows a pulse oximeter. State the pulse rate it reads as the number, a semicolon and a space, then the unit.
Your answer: 92; bpm
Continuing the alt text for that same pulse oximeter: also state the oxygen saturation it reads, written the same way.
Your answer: 94; %
